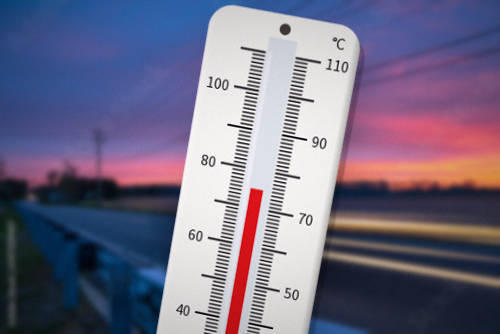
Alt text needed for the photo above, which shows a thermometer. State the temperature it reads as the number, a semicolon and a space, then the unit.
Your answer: 75; °C
